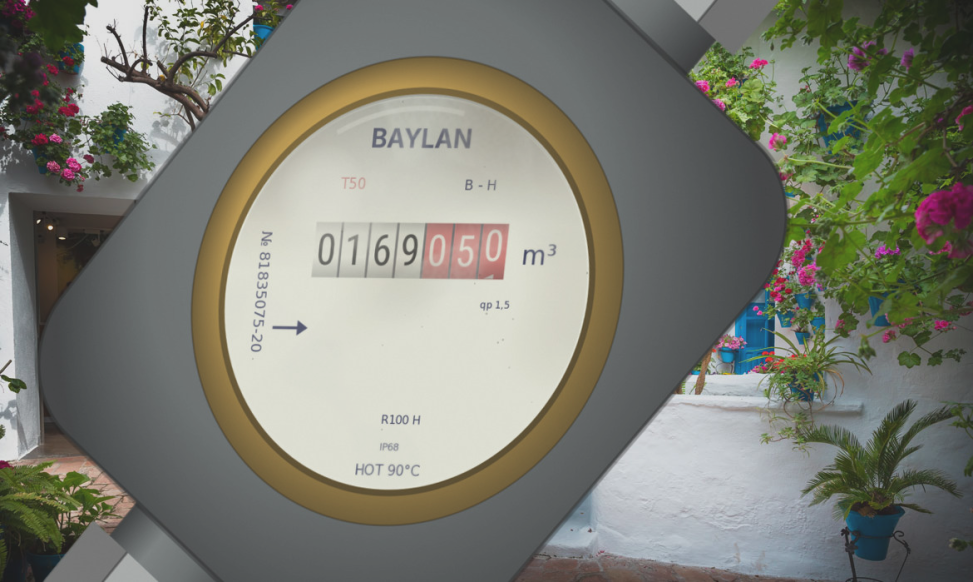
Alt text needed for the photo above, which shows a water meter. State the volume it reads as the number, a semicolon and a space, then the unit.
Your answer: 169.050; m³
